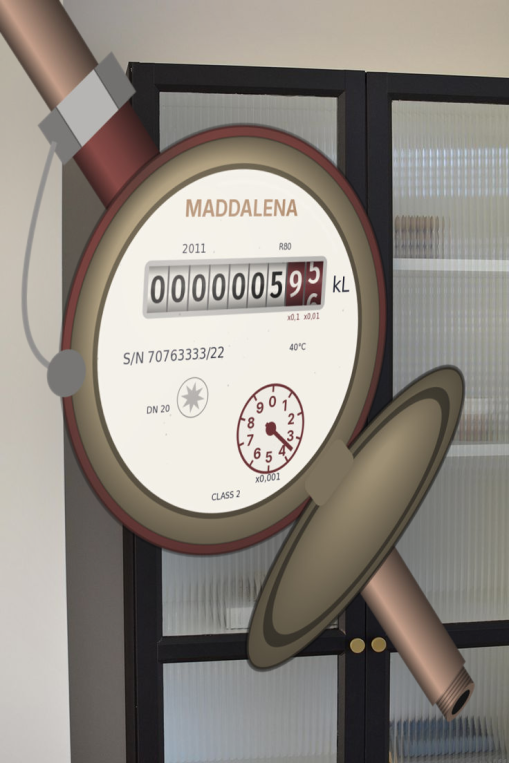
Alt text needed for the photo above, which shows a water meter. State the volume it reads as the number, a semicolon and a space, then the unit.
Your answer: 5.953; kL
